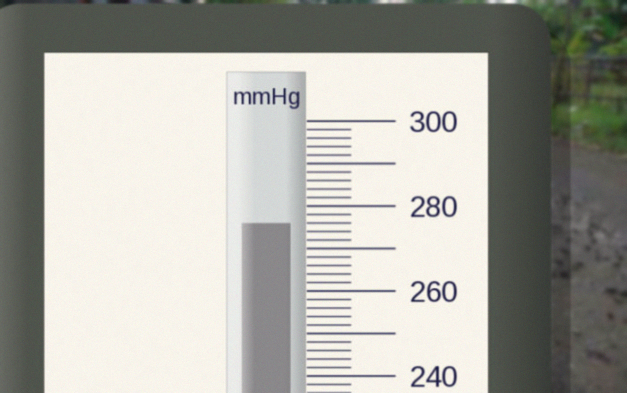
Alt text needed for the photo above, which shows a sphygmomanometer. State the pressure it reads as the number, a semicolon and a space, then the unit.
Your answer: 276; mmHg
